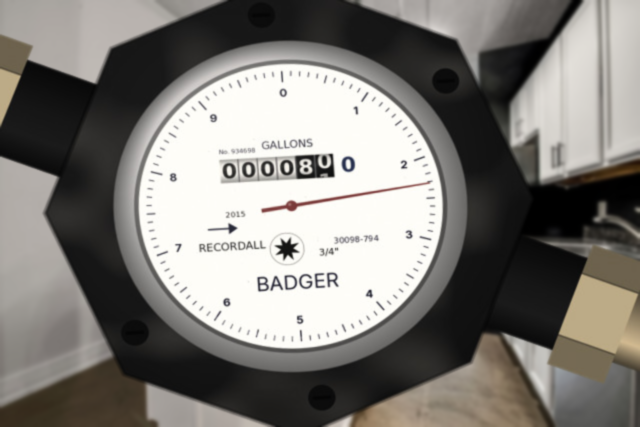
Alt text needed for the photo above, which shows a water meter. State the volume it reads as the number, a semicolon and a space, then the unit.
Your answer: 802.3; gal
